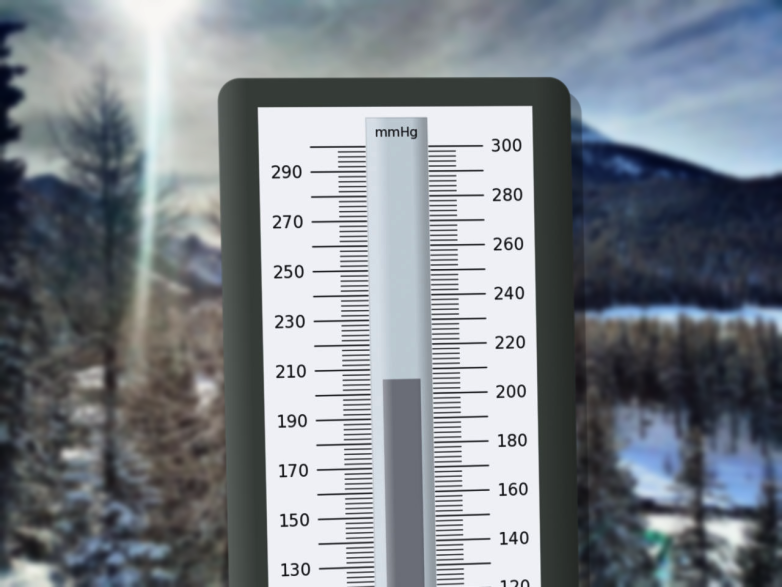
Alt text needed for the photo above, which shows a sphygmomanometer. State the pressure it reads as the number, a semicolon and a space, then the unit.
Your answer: 206; mmHg
